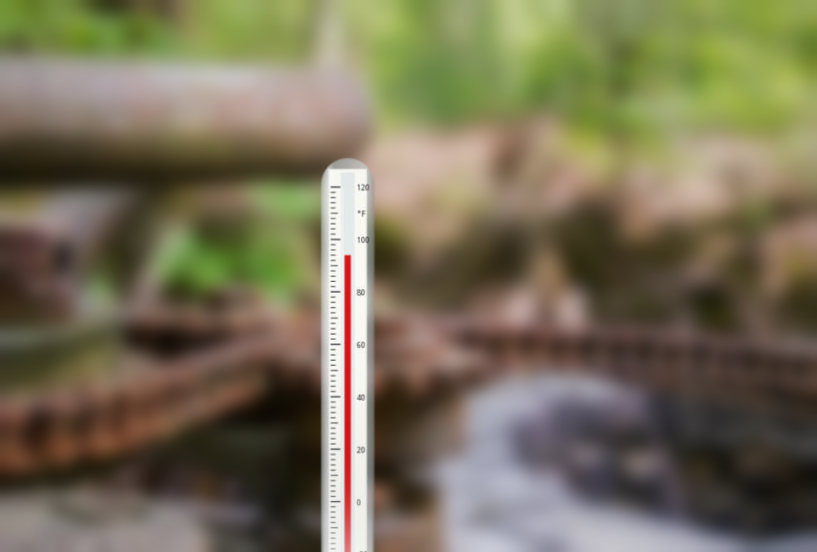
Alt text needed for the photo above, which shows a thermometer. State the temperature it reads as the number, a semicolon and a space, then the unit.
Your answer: 94; °F
